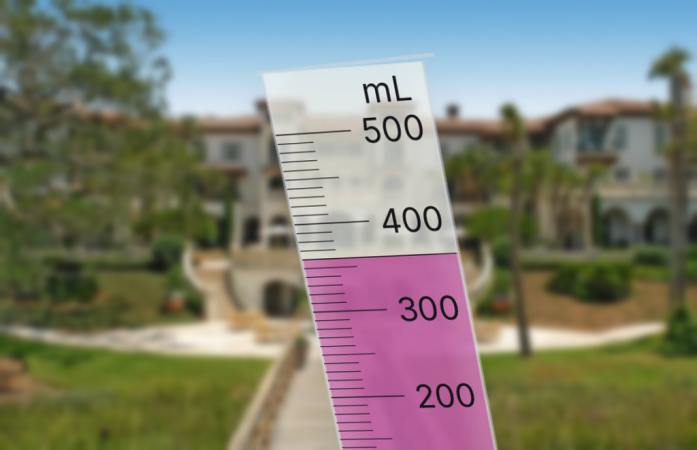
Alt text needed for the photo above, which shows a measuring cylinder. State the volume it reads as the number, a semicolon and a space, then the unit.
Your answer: 360; mL
